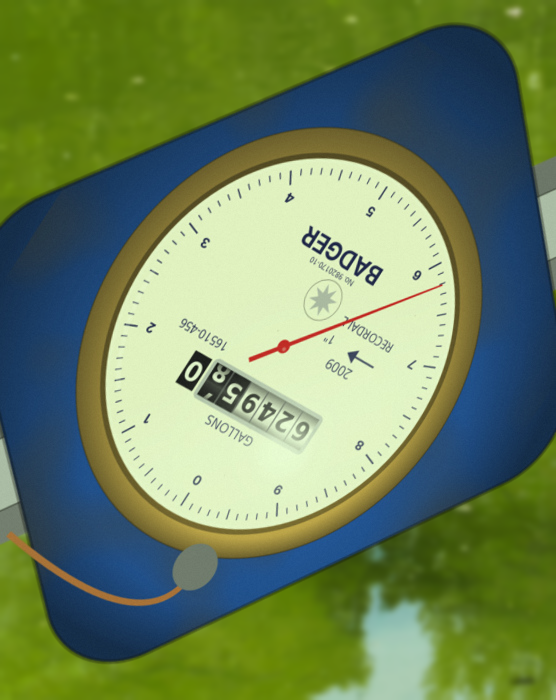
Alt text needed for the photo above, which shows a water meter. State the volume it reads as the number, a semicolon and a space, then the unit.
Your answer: 6249576.2; gal
